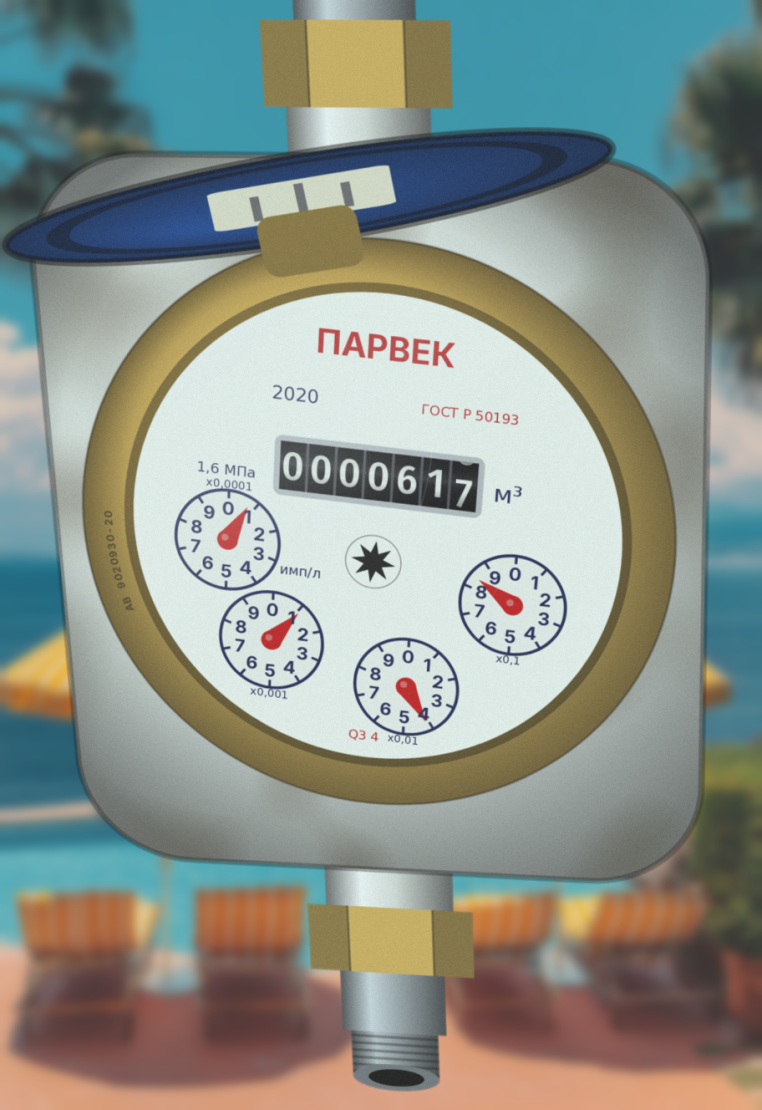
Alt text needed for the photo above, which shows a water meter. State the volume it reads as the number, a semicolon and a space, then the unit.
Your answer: 616.8410; m³
